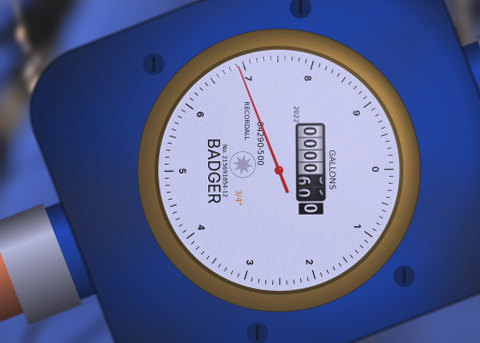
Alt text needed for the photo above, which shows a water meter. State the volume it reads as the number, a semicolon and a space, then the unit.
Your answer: 596.9; gal
